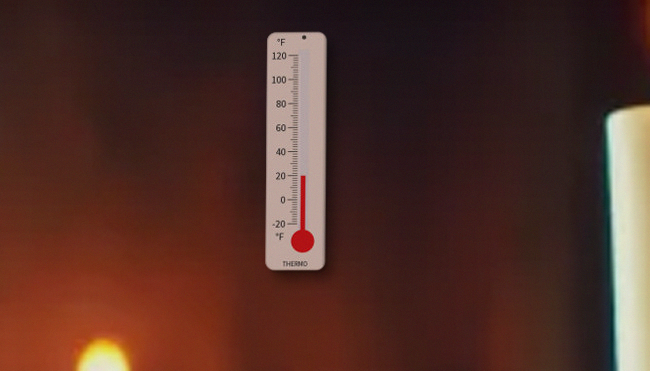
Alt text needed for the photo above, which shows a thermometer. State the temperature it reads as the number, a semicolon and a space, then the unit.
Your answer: 20; °F
